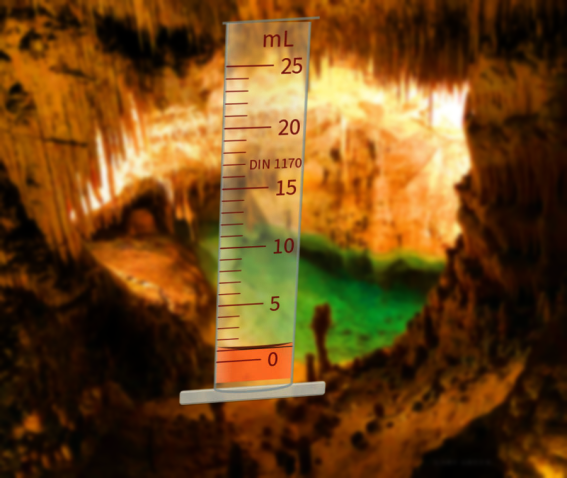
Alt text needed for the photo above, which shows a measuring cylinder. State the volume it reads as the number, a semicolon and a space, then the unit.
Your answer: 1; mL
